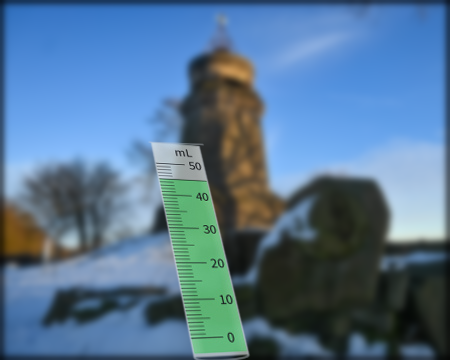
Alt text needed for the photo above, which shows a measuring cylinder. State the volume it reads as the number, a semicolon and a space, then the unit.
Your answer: 45; mL
